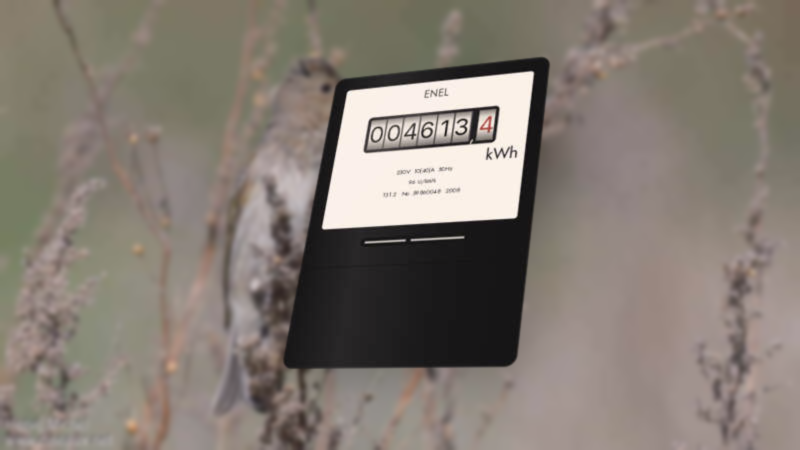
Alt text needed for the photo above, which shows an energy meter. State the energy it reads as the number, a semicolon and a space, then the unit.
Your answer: 4613.4; kWh
